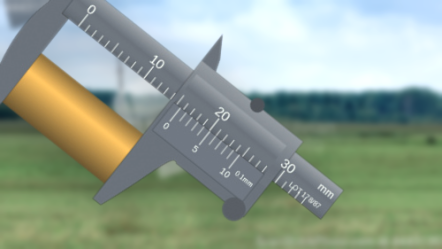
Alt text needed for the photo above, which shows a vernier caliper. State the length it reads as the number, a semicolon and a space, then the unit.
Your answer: 15.6; mm
